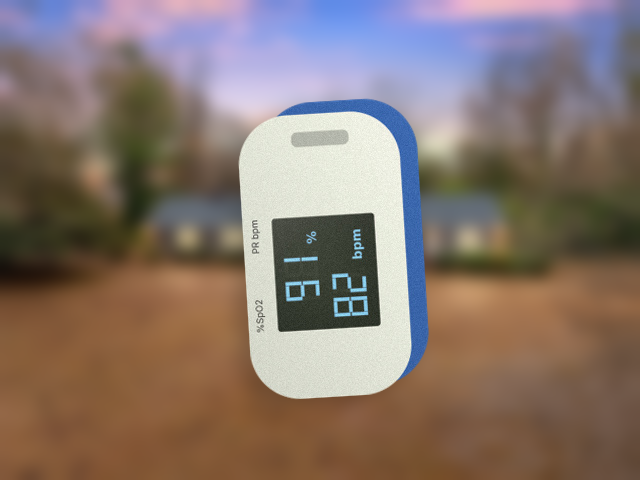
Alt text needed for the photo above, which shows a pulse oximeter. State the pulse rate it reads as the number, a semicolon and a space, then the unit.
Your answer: 82; bpm
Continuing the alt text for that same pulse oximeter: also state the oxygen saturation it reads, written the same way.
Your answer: 91; %
